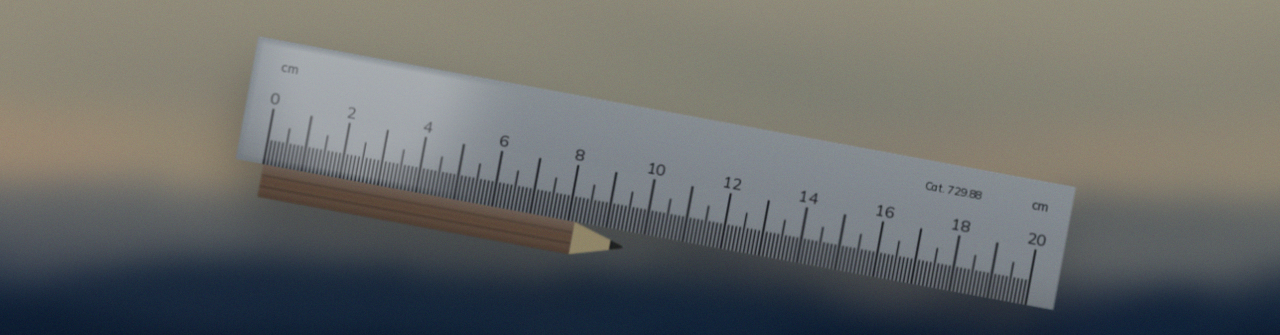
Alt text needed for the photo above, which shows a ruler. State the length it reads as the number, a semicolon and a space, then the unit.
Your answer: 9.5; cm
